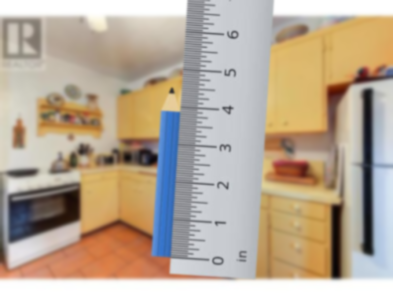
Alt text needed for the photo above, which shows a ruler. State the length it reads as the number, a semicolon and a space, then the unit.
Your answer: 4.5; in
